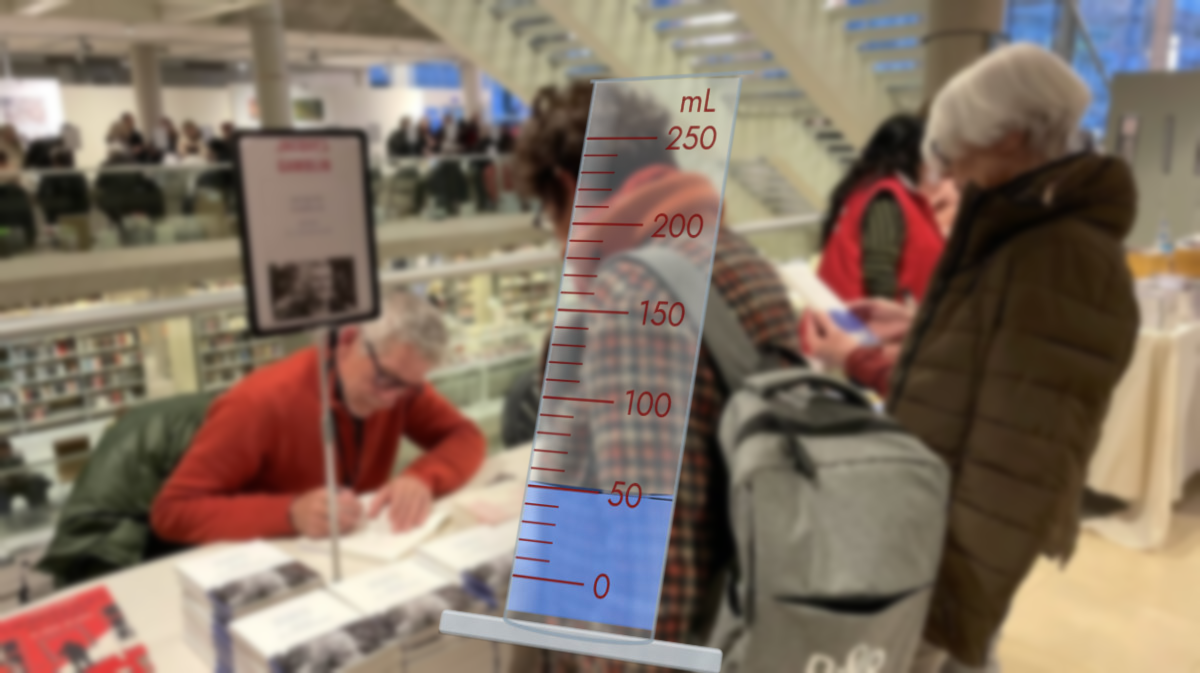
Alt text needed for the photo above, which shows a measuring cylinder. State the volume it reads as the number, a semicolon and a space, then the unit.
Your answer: 50; mL
